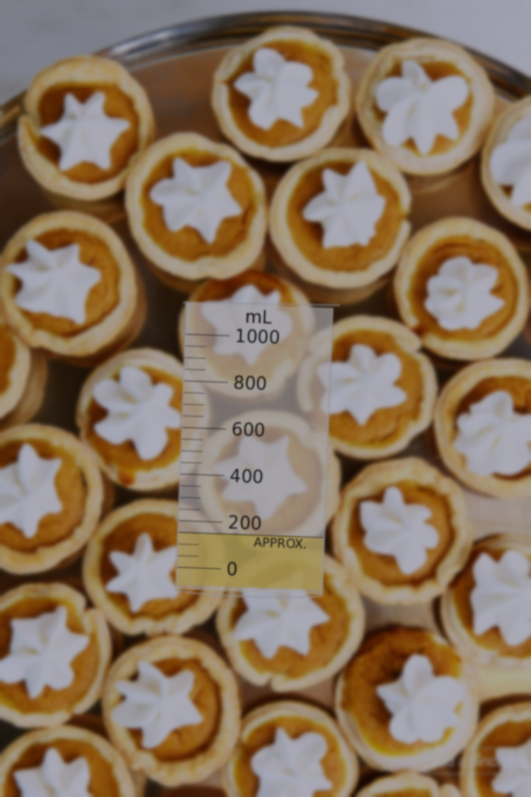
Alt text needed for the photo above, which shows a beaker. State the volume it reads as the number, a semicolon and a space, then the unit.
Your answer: 150; mL
